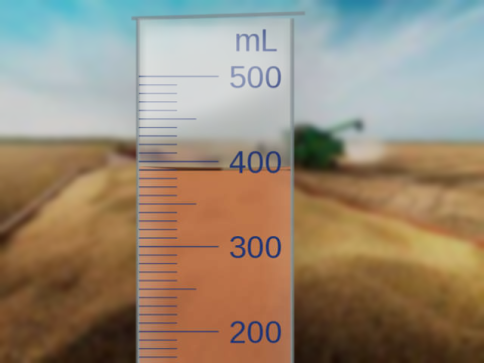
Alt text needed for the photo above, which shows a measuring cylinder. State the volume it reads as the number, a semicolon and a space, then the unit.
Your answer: 390; mL
